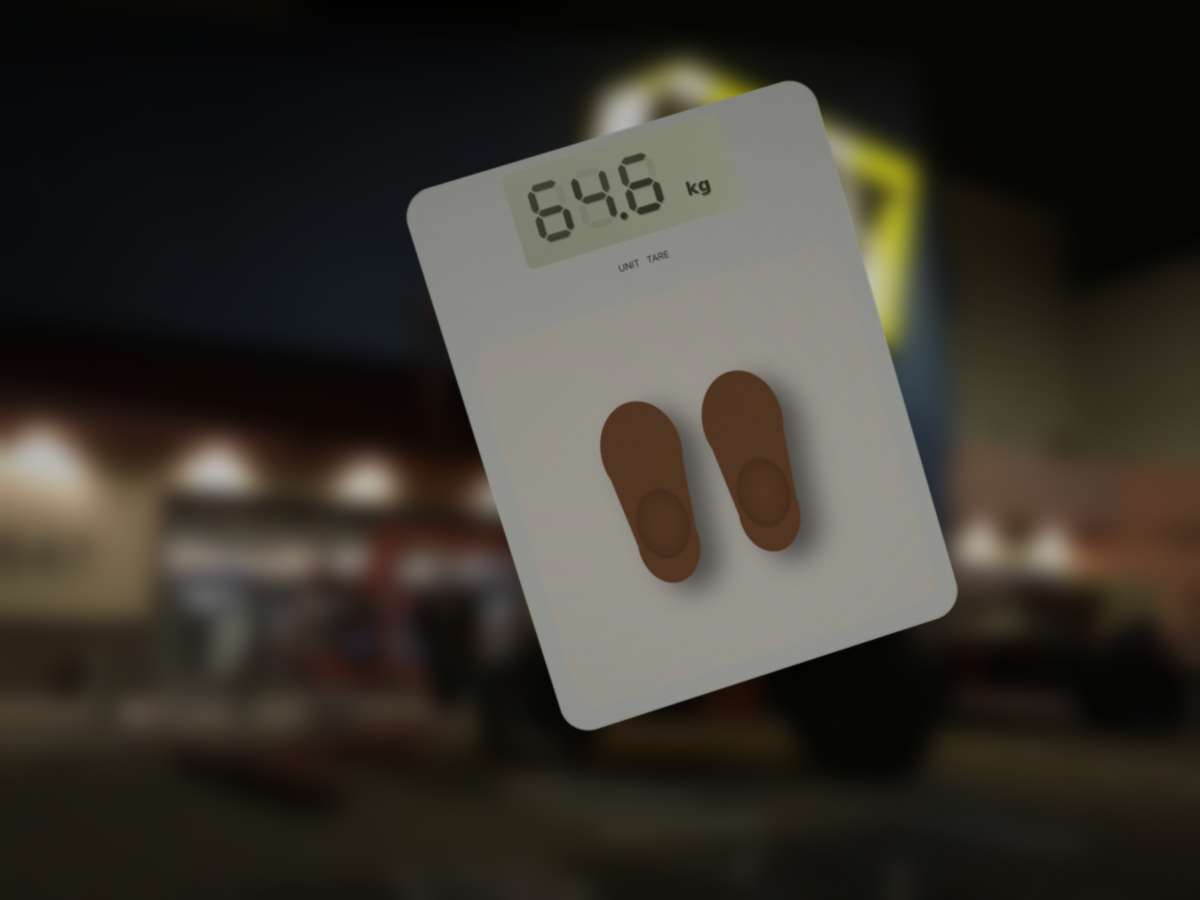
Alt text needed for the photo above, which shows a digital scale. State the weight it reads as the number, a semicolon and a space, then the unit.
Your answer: 64.6; kg
